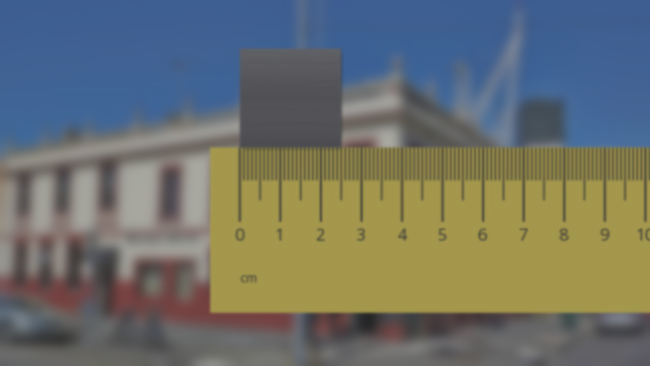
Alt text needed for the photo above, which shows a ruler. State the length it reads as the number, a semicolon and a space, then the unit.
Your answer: 2.5; cm
